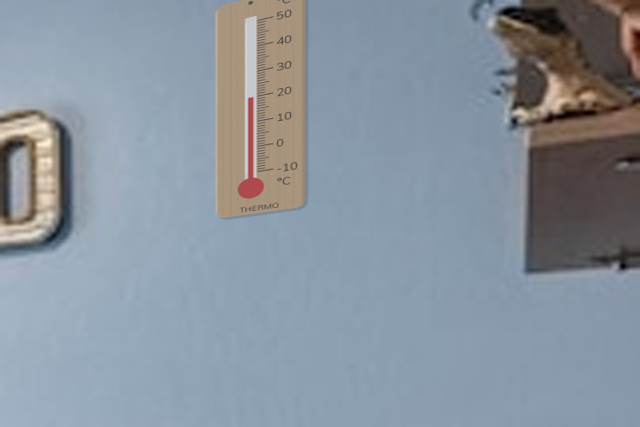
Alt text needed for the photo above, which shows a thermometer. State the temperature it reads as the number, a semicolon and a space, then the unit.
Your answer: 20; °C
